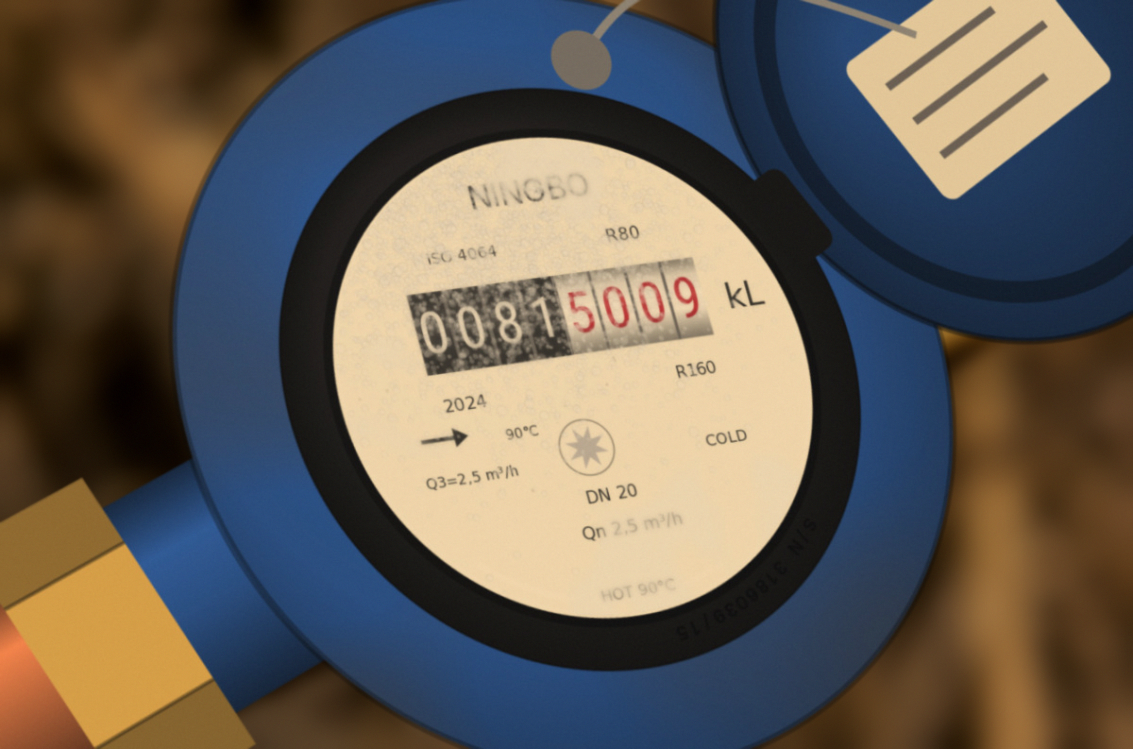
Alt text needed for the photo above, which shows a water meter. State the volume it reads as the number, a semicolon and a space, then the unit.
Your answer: 81.5009; kL
